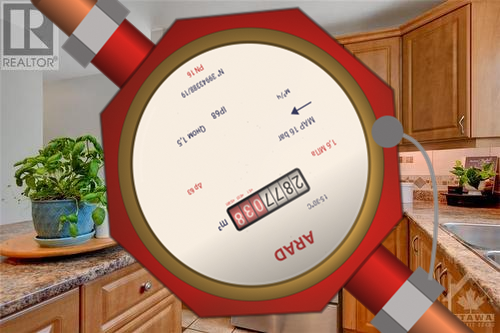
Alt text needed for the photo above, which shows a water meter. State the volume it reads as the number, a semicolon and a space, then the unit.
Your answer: 2877.038; m³
